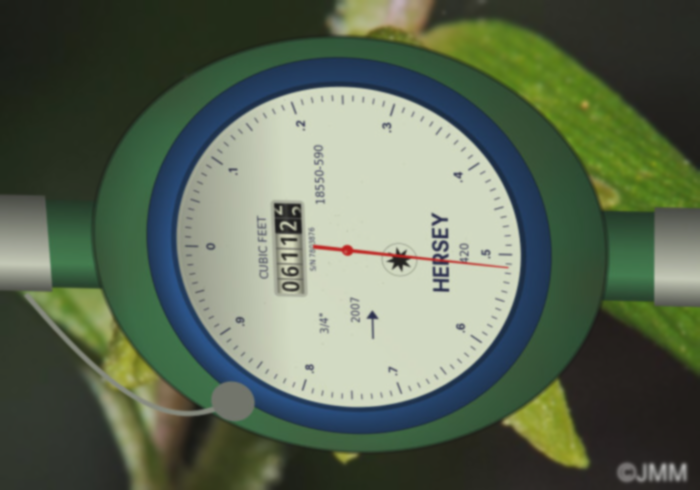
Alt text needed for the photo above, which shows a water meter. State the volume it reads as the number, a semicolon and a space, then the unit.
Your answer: 61122.51; ft³
